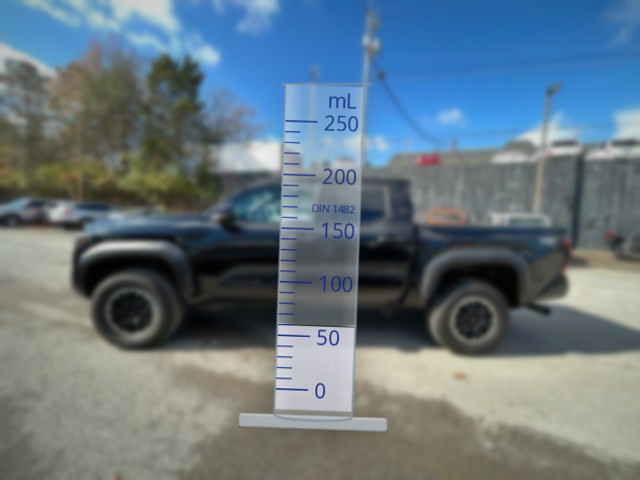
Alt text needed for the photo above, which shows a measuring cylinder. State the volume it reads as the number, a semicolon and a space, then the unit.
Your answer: 60; mL
